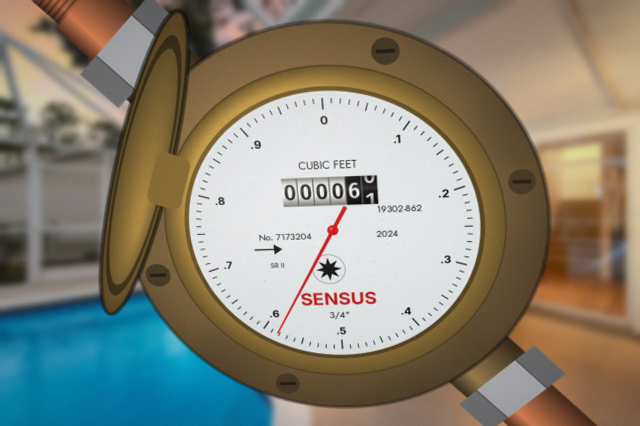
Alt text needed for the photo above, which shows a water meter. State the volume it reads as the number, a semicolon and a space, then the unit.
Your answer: 60.58; ft³
